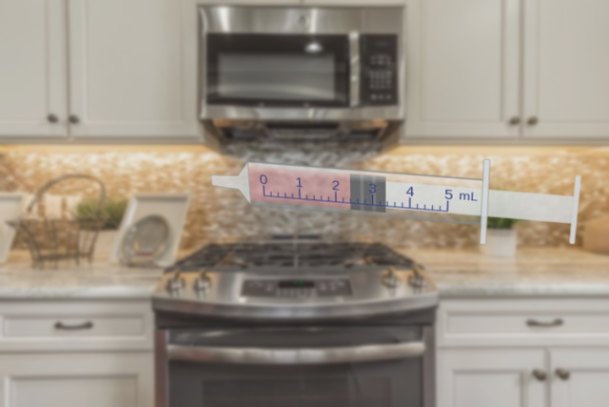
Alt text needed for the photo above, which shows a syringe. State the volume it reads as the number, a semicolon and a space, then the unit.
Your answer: 2.4; mL
